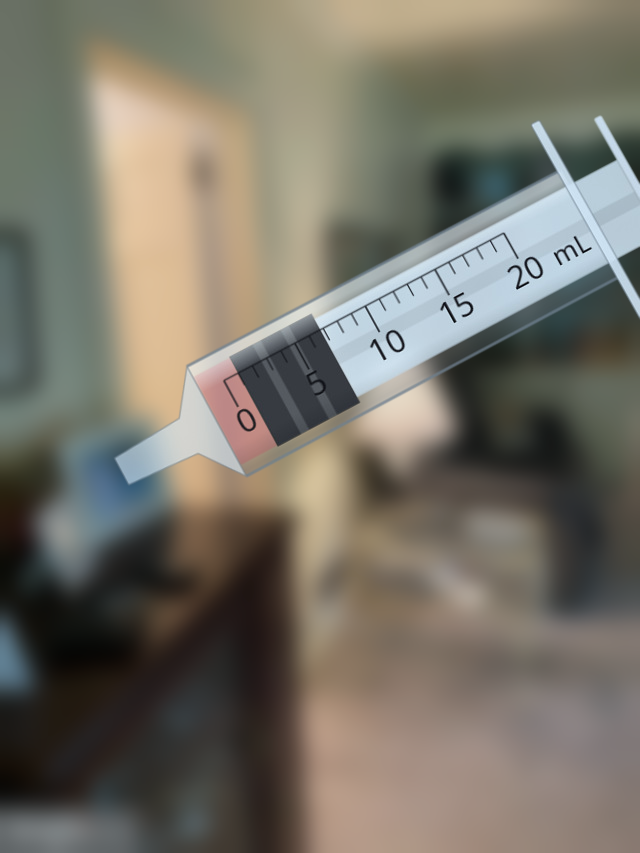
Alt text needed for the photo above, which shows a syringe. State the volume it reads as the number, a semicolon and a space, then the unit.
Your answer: 1; mL
